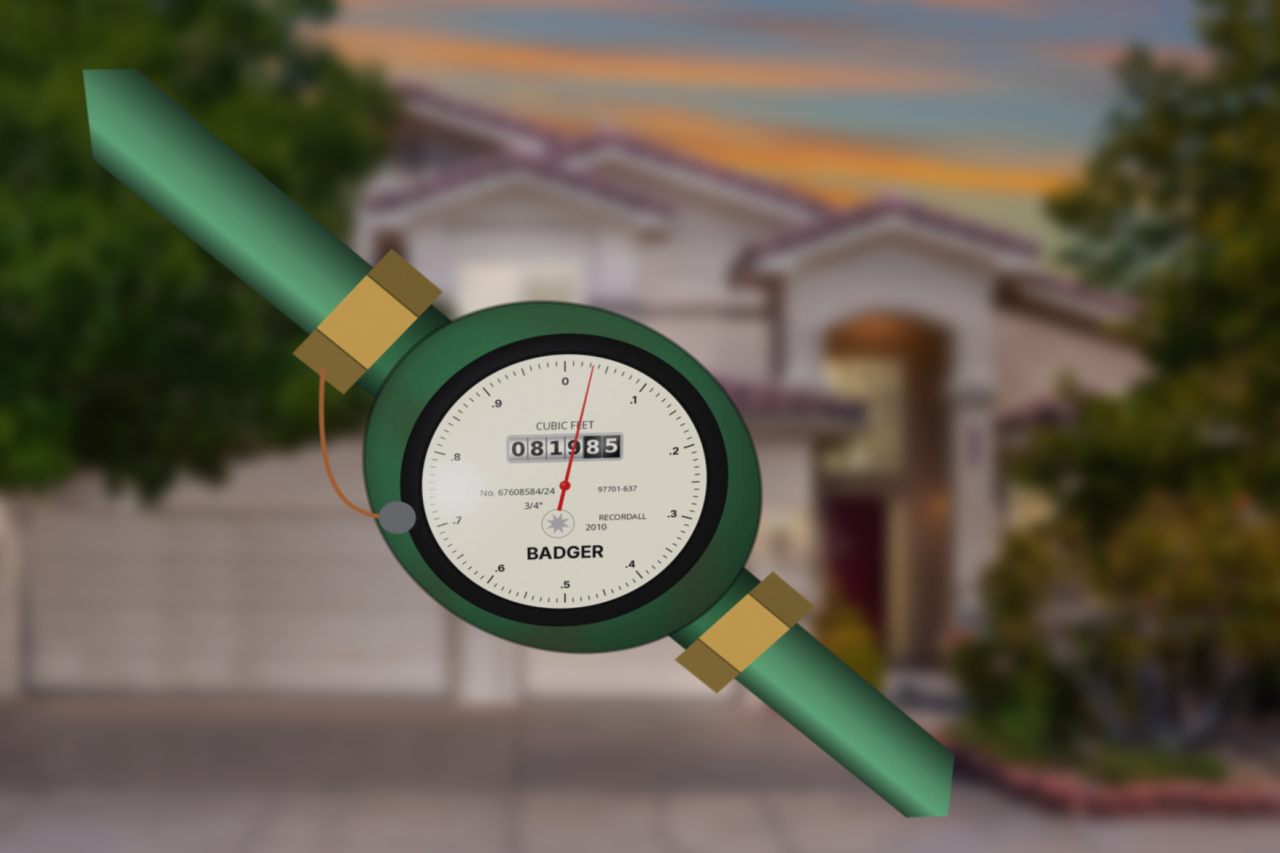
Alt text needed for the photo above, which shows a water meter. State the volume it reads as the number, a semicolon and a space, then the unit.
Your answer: 81985.03; ft³
